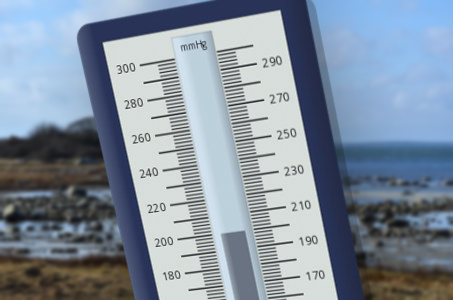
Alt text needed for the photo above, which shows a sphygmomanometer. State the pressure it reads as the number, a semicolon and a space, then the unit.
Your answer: 200; mmHg
